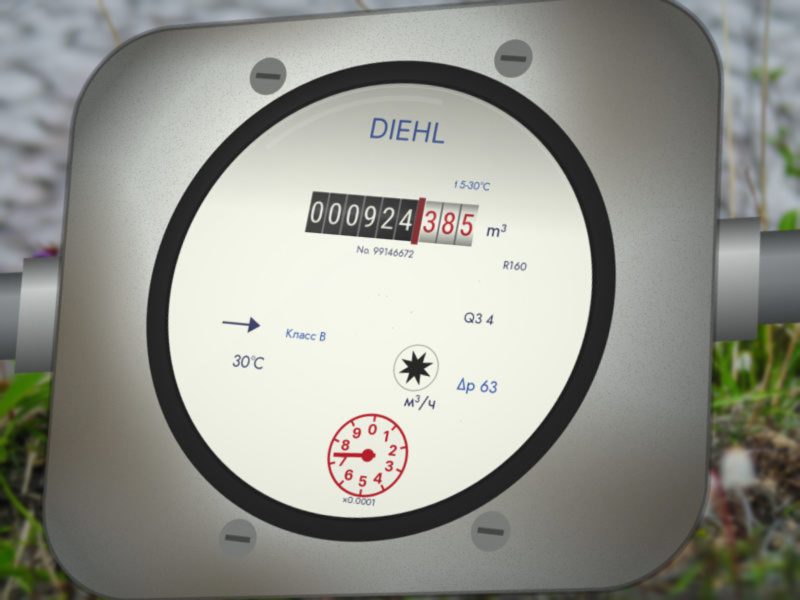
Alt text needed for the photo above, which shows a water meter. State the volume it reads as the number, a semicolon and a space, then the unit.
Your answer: 924.3857; m³
